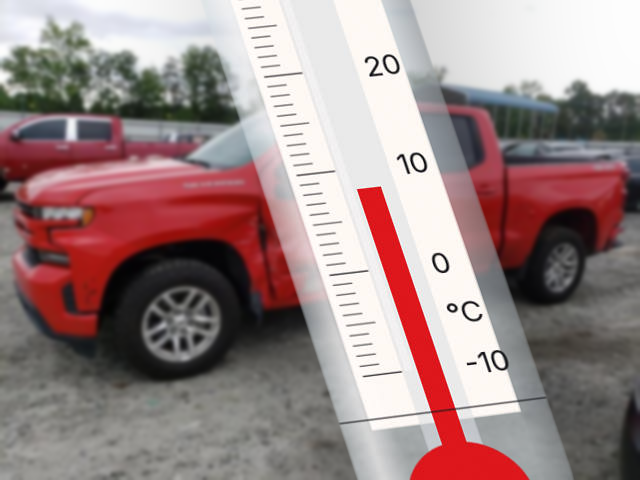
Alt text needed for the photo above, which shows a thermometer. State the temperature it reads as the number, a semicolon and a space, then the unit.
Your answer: 8; °C
